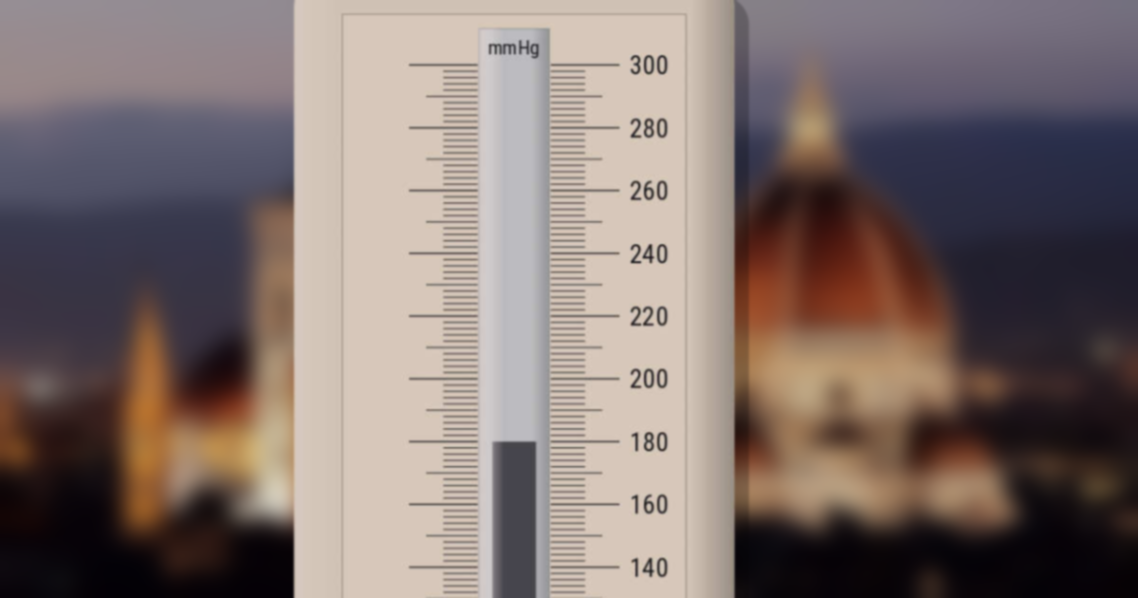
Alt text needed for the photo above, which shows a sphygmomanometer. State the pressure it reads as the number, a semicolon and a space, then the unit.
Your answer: 180; mmHg
